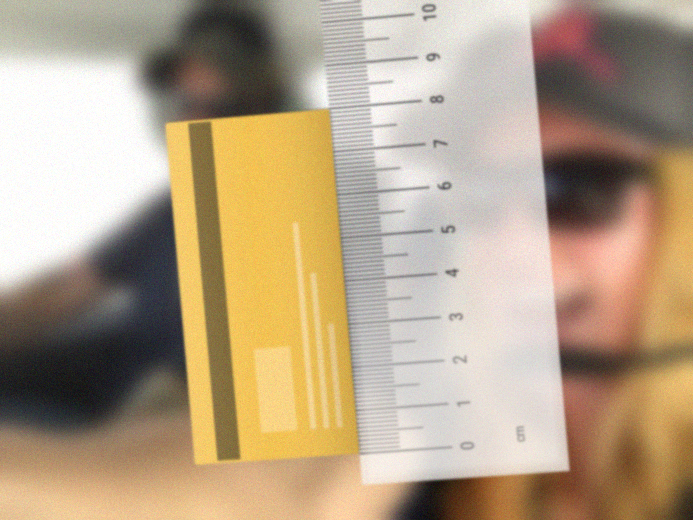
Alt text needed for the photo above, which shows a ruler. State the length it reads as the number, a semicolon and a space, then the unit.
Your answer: 8; cm
